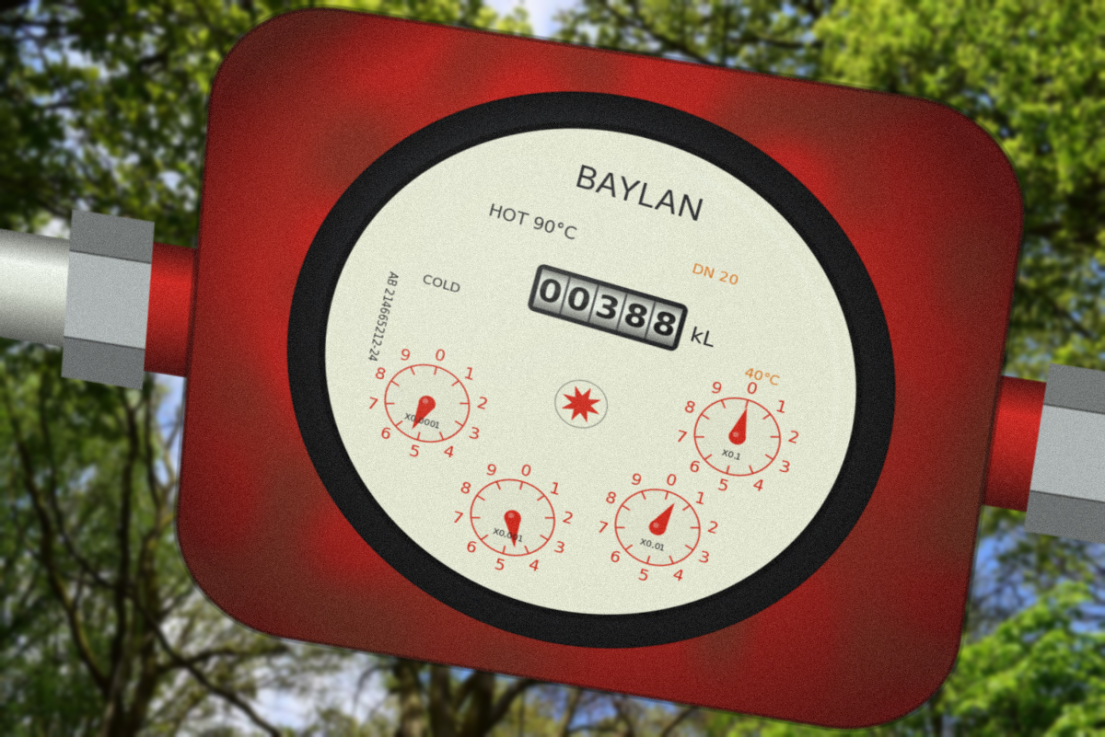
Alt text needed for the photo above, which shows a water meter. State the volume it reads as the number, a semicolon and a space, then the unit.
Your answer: 388.0045; kL
